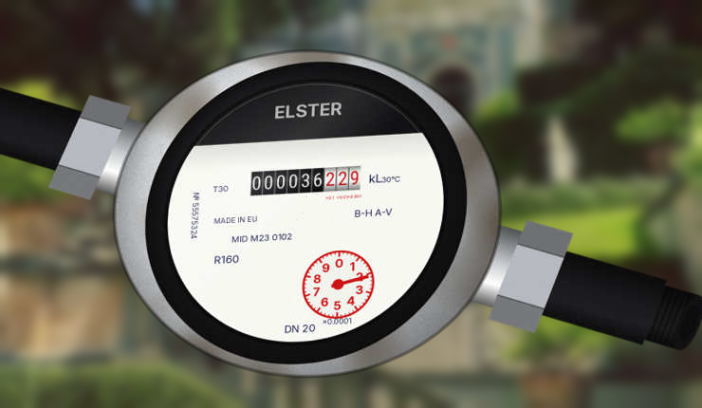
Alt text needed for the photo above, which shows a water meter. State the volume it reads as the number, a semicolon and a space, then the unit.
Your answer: 36.2292; kL
